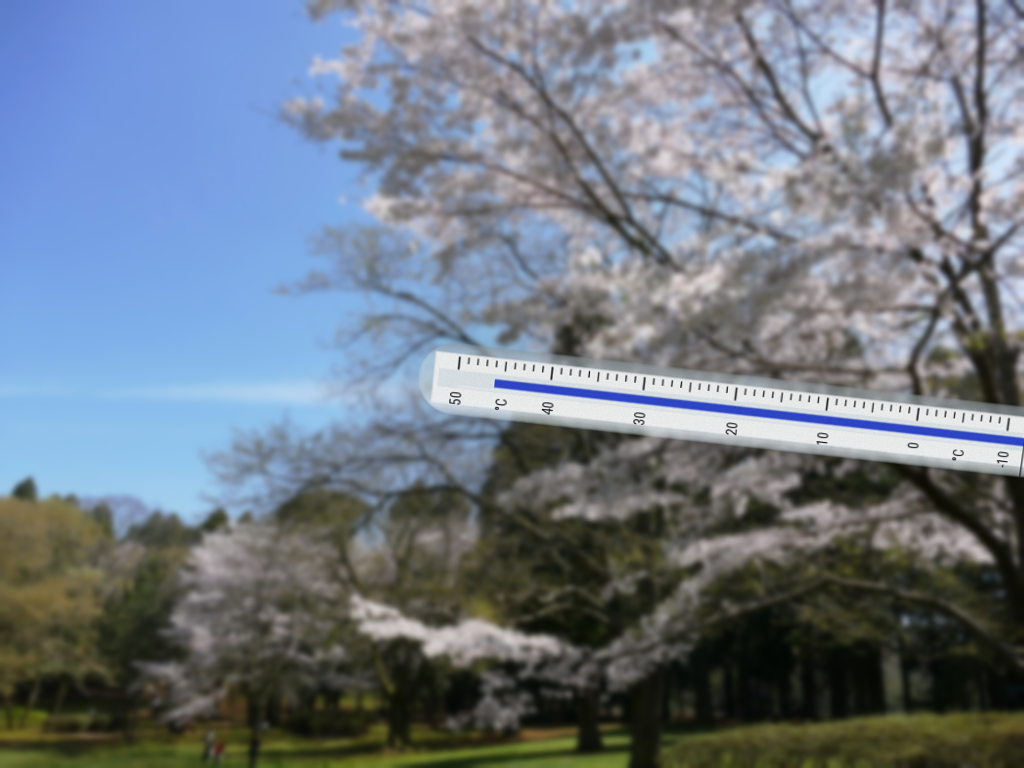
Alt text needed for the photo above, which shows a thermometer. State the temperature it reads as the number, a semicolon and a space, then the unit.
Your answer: 46; °C
